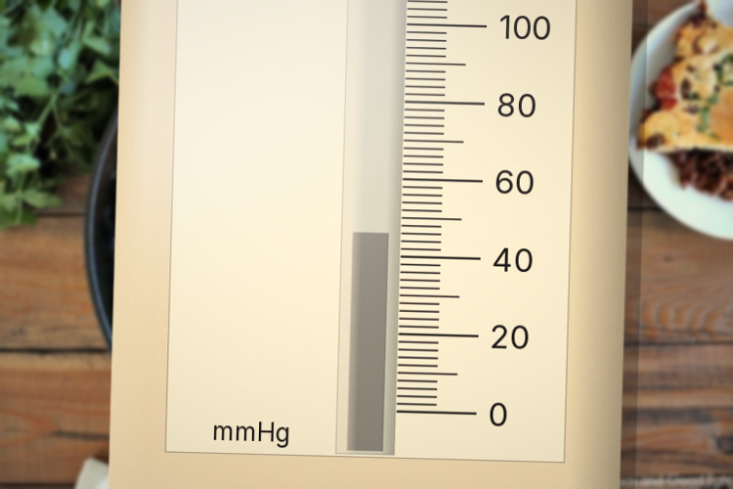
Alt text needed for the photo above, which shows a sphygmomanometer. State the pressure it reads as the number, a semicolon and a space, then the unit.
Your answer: 46; mmHg
